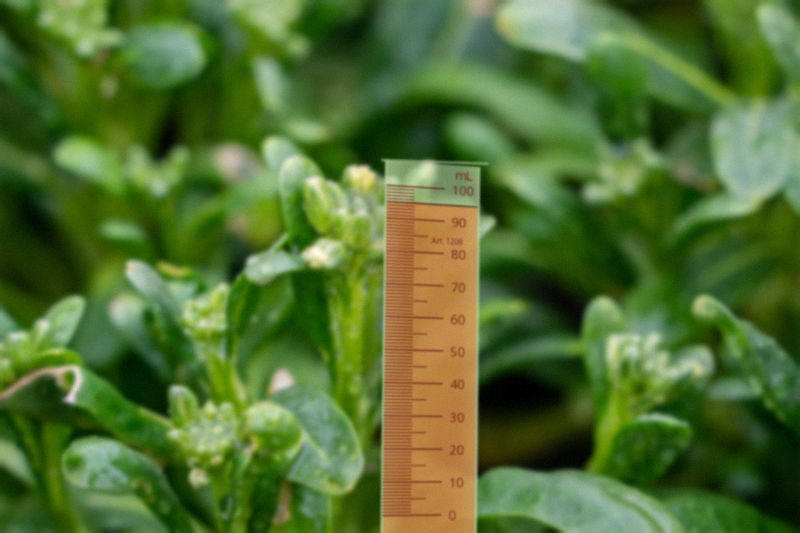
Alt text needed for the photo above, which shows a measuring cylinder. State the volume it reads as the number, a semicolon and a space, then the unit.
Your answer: 95; mL
